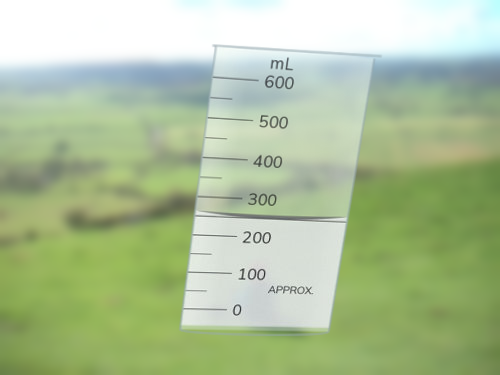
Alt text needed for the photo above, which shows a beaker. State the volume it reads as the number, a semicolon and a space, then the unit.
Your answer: 250; mL
